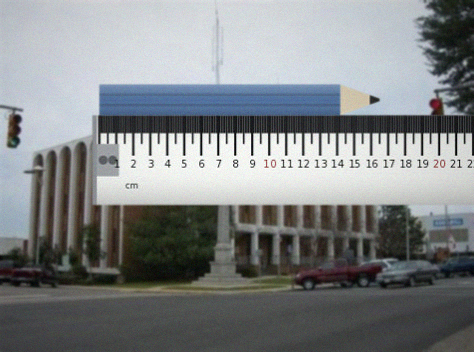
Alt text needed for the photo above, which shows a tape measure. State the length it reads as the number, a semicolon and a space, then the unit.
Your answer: 16.5; cm
